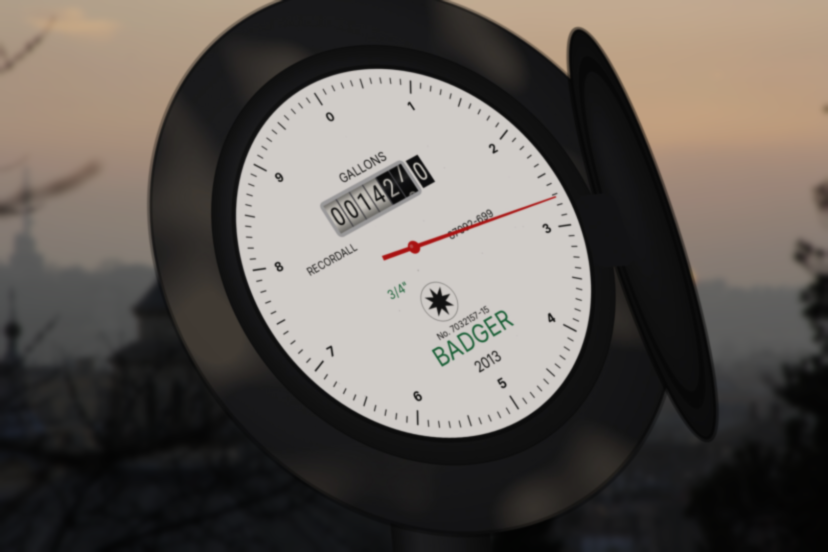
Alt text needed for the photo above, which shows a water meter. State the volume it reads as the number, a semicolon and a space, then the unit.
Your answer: 14272.7; gal
